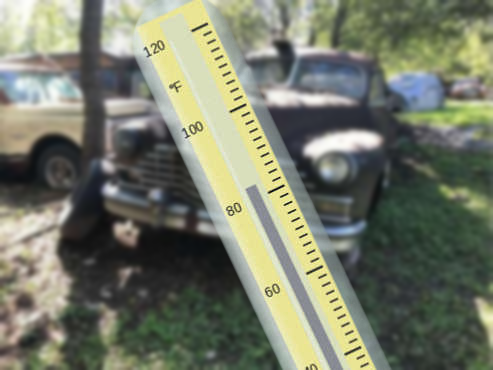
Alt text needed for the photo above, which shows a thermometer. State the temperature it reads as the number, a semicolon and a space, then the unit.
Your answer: 83; °F
